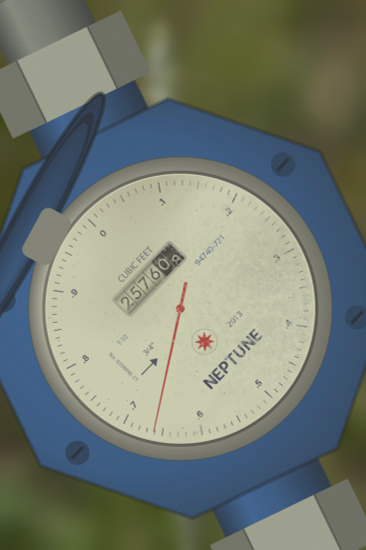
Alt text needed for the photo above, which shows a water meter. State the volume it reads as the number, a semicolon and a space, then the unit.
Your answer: 257607.66; ft³
